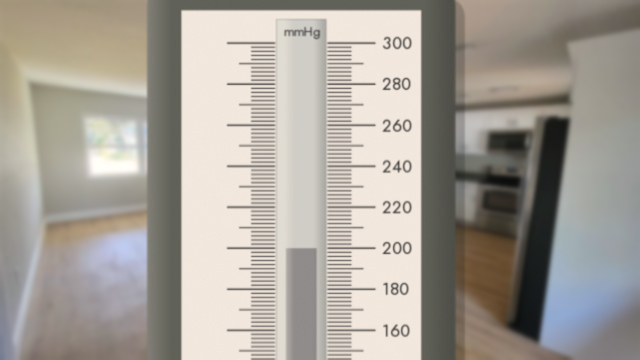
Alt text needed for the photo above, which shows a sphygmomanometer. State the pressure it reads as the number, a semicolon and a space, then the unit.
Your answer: 200; mmHg
